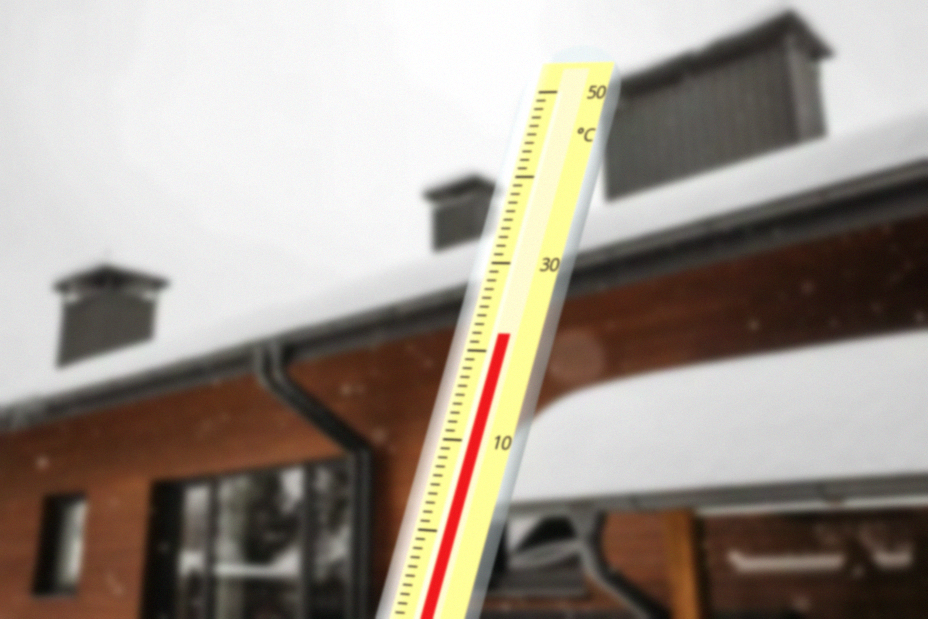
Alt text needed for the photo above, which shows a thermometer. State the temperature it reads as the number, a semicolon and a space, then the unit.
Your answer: 22; °C
